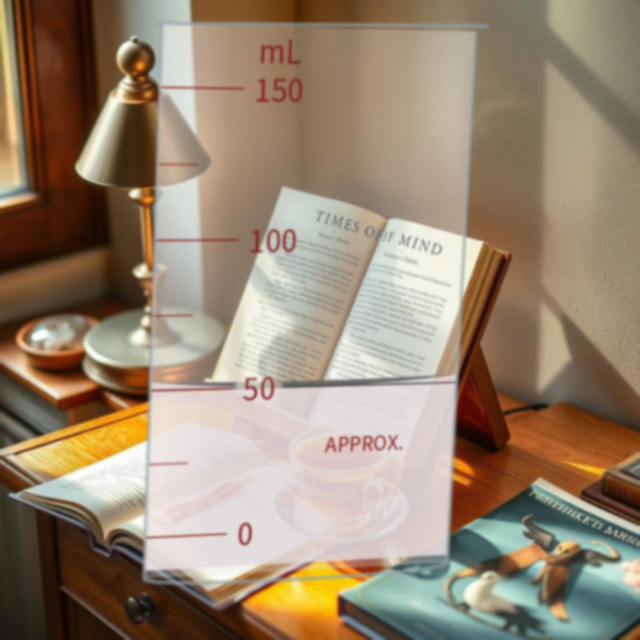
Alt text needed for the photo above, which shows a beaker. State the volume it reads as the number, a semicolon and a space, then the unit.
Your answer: 50; mL
